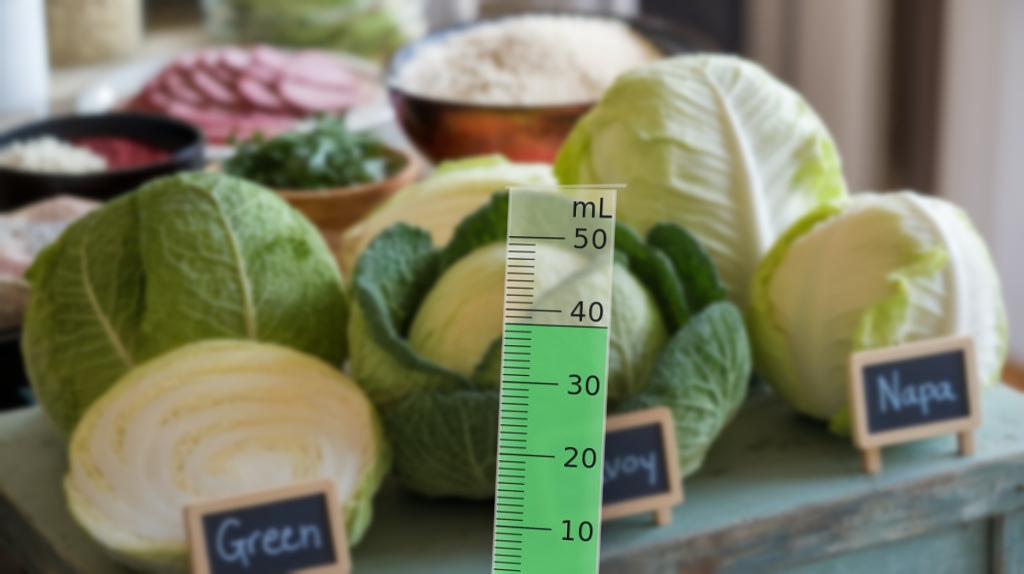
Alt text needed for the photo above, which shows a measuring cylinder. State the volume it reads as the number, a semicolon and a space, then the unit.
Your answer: 38; mL
